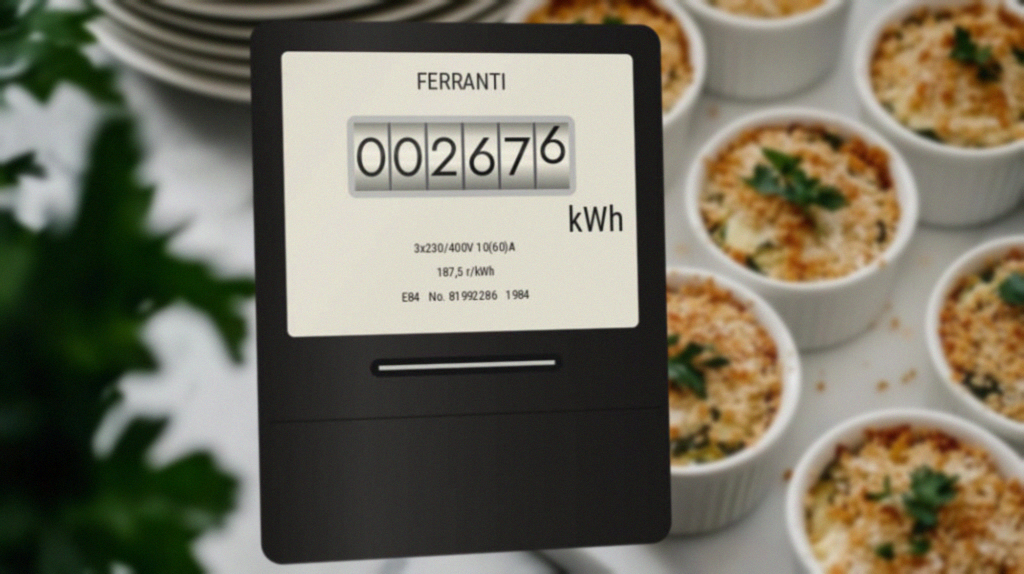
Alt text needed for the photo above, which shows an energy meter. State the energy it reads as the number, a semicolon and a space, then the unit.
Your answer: 2676; kWh
